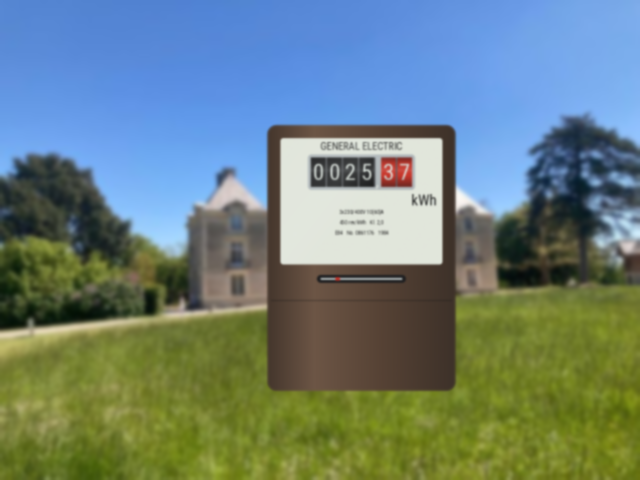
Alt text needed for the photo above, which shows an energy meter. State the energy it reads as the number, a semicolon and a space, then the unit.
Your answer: 25.37; kWh
